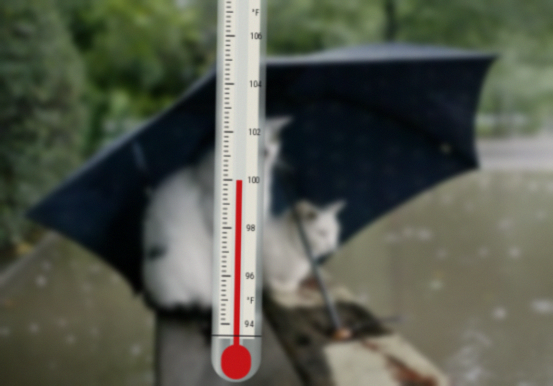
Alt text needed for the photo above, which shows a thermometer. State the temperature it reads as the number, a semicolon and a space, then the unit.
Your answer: 100; °F
